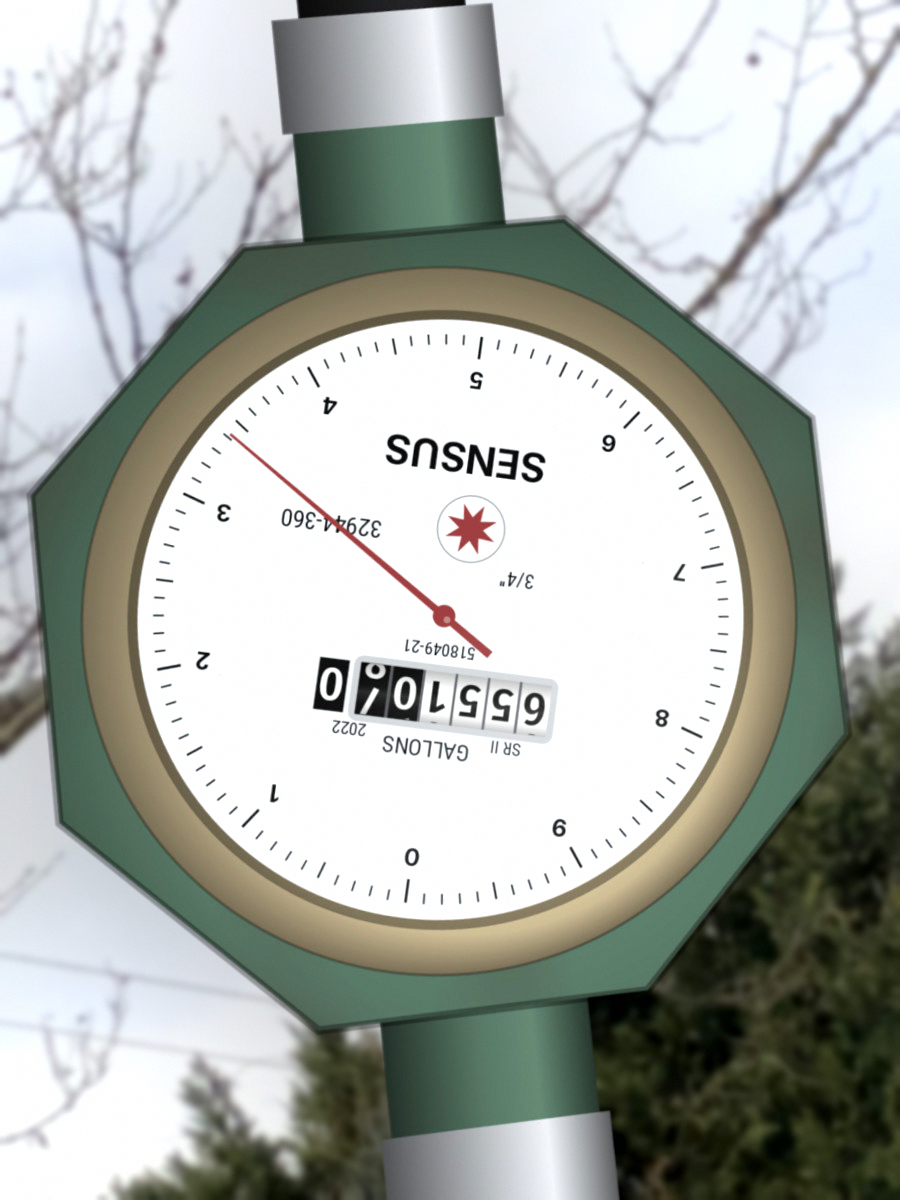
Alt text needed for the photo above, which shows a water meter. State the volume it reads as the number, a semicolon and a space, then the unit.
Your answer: 6551073.4; gal
